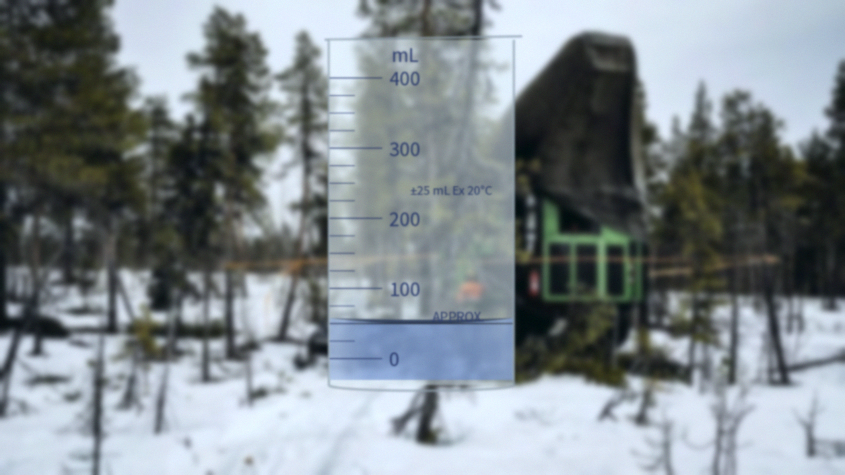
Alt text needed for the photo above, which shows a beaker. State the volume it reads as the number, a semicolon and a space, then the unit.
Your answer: 50; mL
